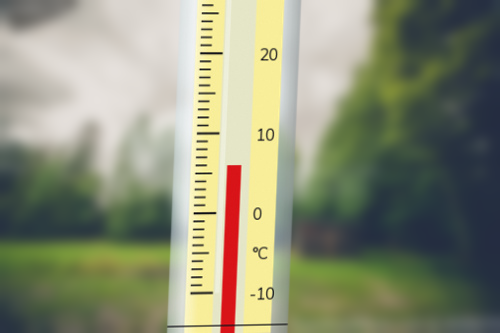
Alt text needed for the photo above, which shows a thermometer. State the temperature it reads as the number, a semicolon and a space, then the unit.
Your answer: 6; °C
